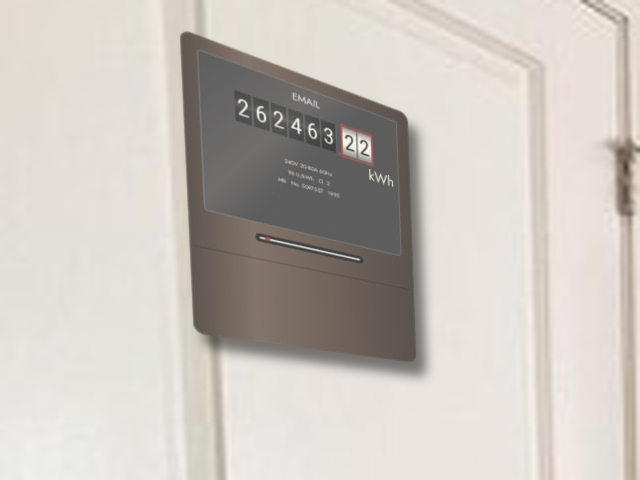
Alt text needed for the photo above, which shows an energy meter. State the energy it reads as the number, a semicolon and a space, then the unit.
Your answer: 262463.22; kWh
